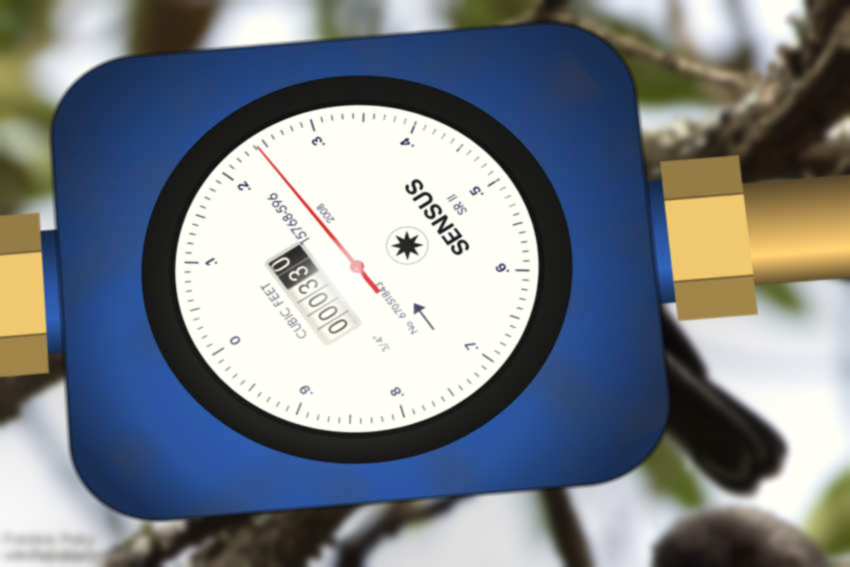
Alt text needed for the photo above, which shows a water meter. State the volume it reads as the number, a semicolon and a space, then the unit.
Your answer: 330.24; ft³
